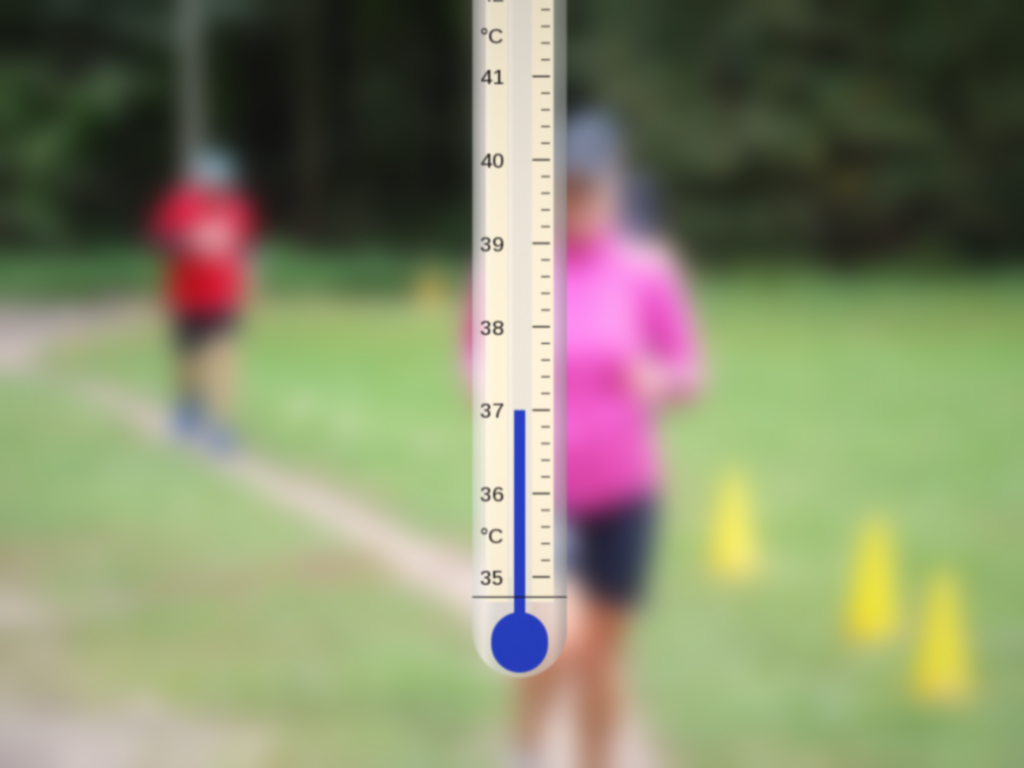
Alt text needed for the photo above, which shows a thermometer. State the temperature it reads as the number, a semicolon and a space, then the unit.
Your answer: 37; °C
